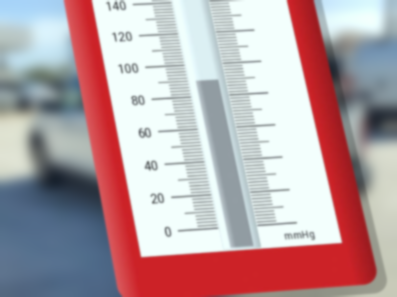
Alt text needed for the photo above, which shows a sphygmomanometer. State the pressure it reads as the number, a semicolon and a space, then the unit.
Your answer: 90; mmHg
